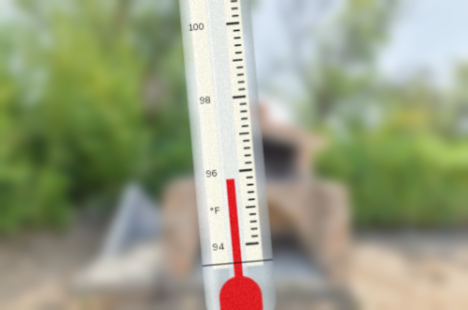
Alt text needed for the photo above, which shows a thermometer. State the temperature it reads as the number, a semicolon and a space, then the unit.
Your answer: 95.8; °F
